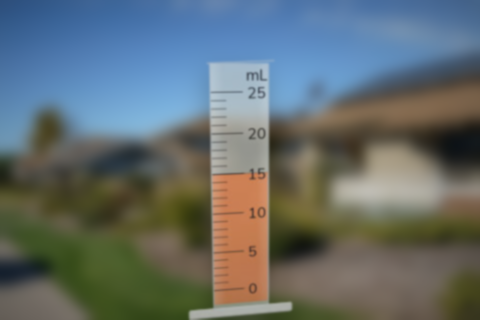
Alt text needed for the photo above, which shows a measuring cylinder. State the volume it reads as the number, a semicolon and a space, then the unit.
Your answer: 15; mL
